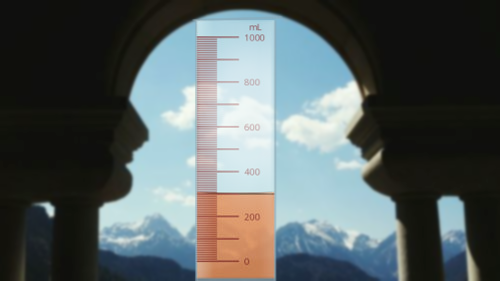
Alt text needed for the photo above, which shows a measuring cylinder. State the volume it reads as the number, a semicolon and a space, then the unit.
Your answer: 300; mL
